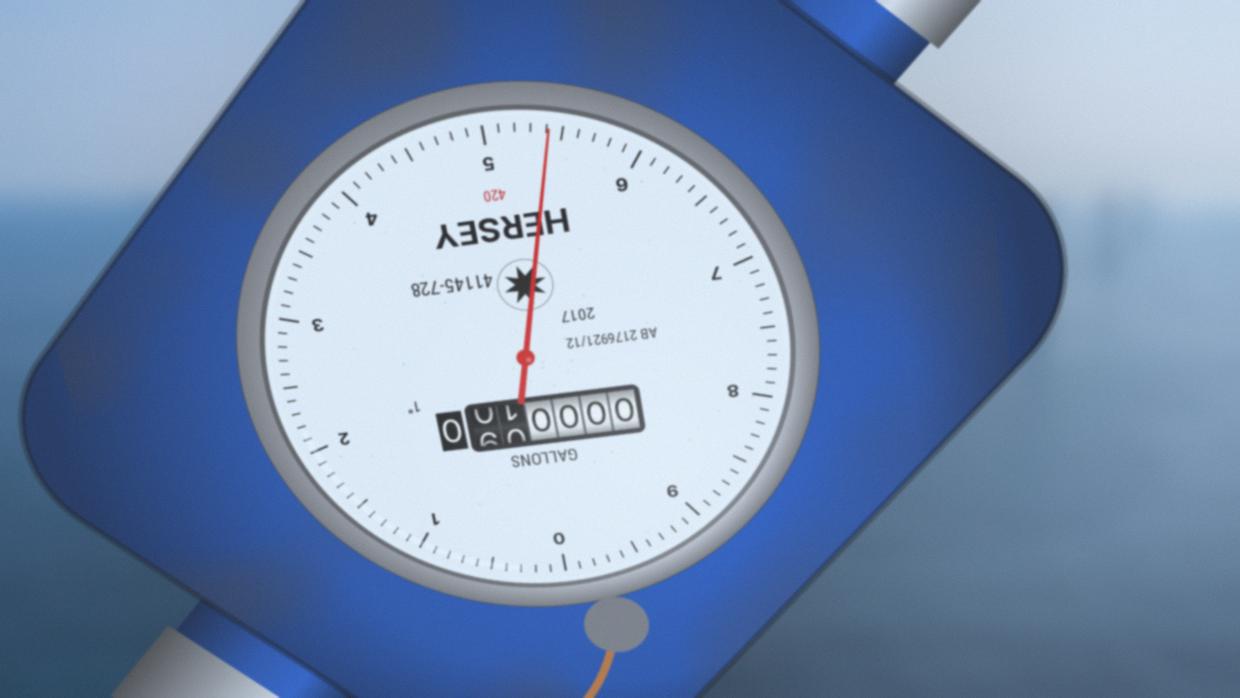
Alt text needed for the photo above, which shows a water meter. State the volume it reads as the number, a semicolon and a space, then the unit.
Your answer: 95.4; gal
